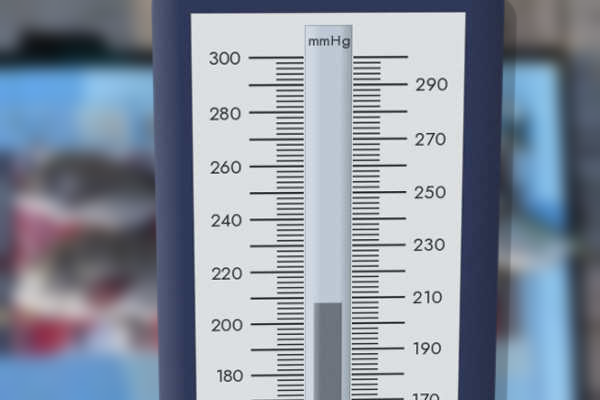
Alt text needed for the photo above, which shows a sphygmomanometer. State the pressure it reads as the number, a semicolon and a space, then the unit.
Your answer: 208; mmHg
